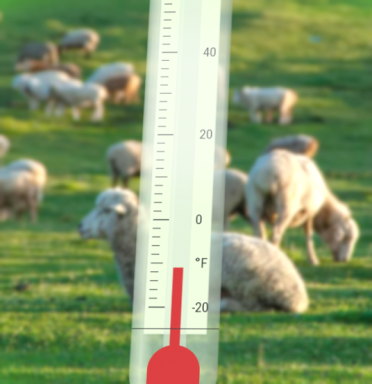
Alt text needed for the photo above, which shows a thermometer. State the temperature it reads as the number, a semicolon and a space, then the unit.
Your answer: -11; °F
